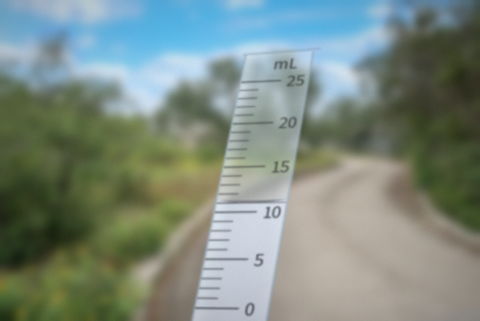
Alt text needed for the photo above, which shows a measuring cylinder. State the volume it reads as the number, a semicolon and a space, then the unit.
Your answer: 11; mL
